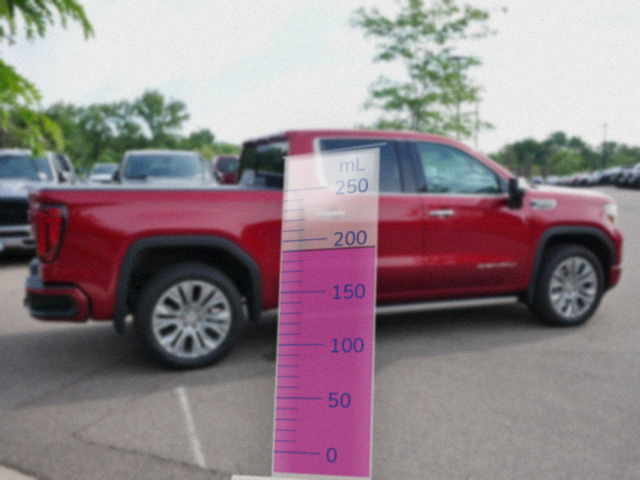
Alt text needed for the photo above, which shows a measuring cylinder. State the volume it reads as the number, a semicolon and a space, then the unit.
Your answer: 190; mL
